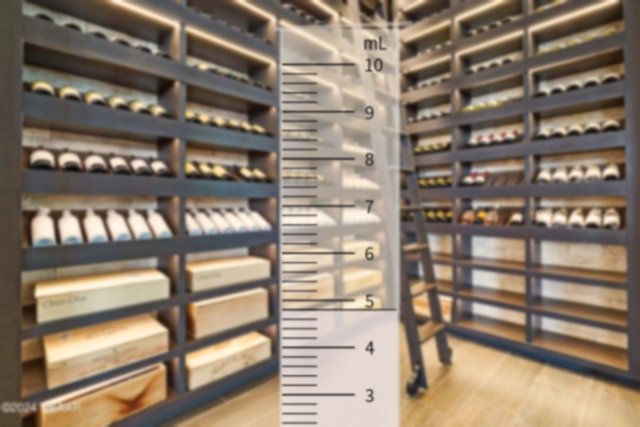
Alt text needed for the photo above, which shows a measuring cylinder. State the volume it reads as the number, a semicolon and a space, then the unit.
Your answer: 4.8; mL
